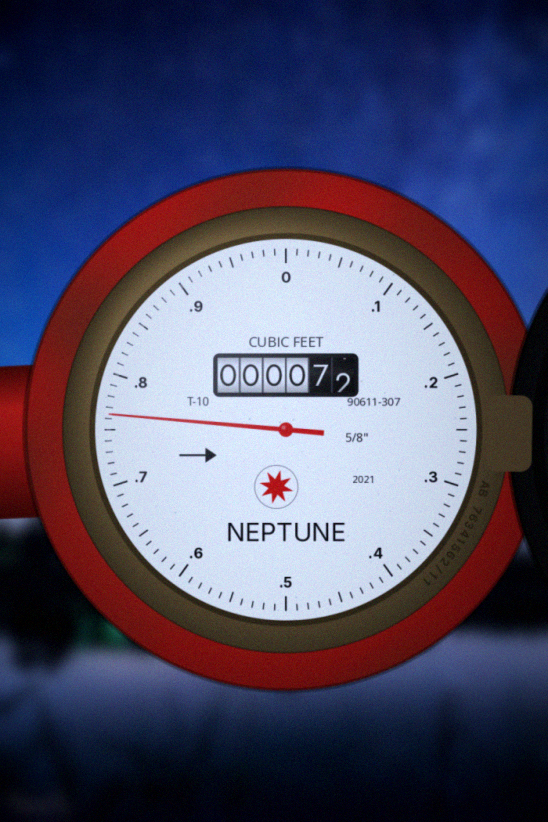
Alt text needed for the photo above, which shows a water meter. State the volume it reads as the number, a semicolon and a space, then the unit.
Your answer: 71.76; ft³
